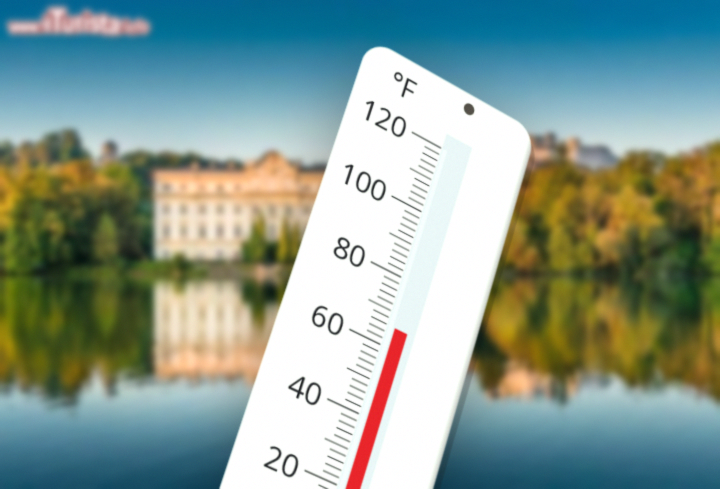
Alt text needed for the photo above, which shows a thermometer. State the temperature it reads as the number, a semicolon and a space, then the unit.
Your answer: 66; °F
